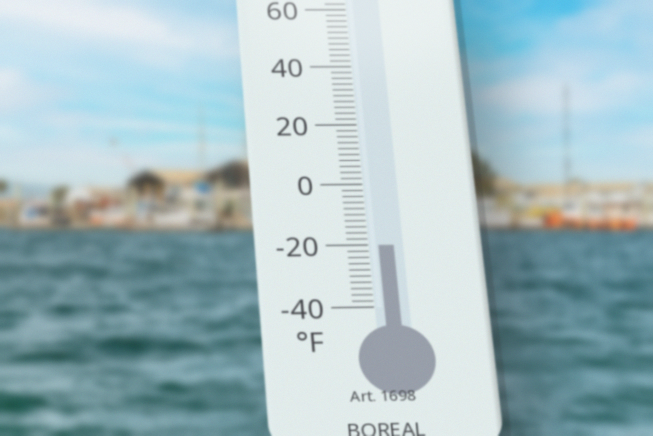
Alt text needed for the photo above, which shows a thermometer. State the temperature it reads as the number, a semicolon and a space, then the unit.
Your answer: -20; °F
